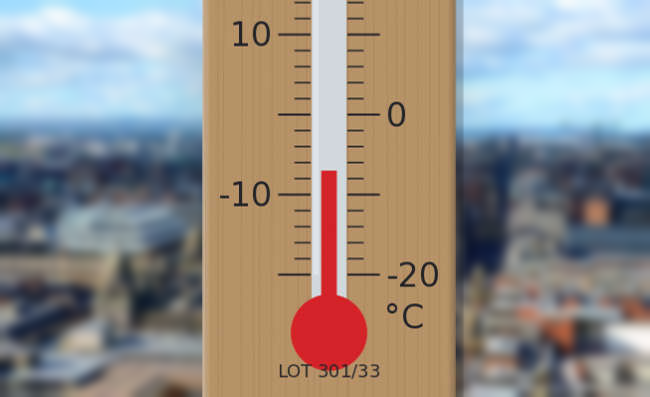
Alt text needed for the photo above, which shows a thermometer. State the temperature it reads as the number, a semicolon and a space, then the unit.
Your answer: -7; °C
